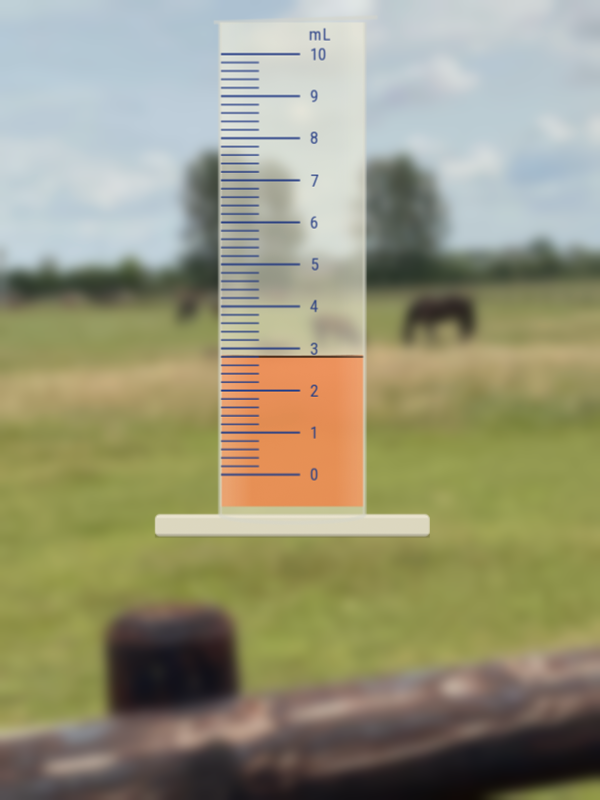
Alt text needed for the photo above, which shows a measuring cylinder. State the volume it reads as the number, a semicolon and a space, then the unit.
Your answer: 2.8; mL
